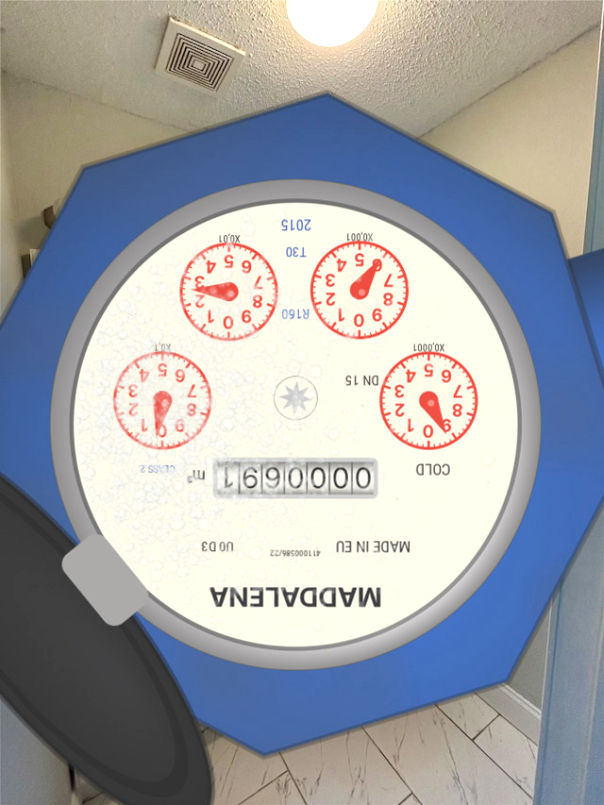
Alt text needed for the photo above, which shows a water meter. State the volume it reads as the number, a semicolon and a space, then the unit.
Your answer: 691.0259; m³
